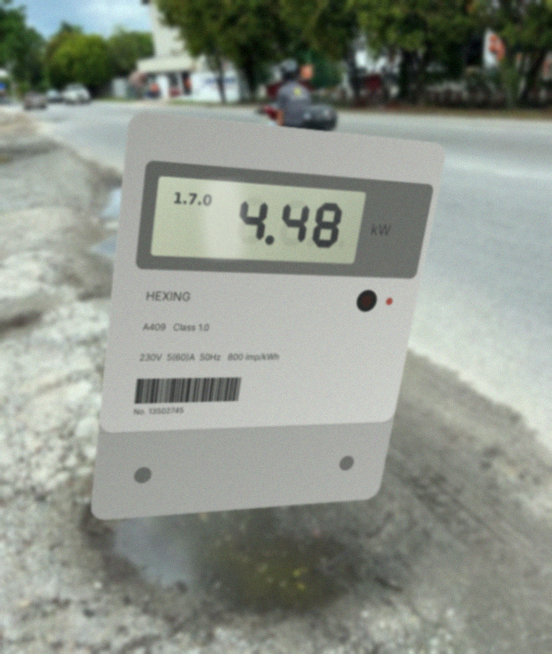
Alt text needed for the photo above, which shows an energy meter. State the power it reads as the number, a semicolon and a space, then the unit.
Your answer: 4.48; kW
